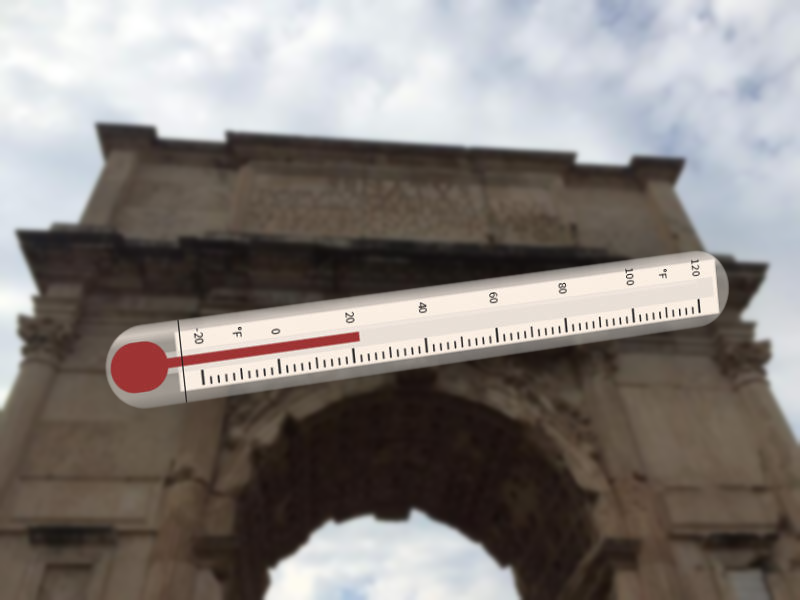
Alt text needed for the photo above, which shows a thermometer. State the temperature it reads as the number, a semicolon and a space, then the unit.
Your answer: 22; °F
